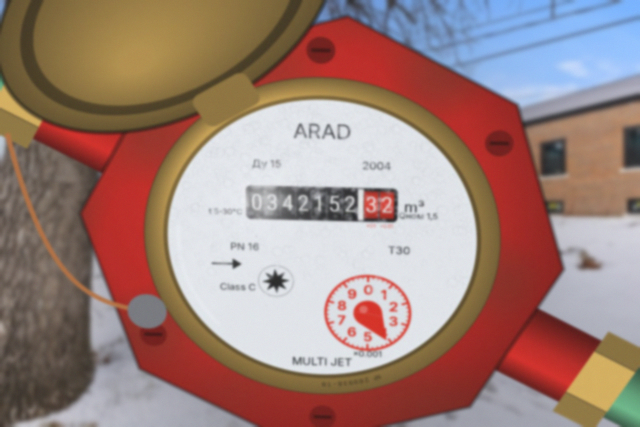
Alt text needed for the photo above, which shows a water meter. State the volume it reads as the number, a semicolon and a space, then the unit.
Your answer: 342152.324; m³
